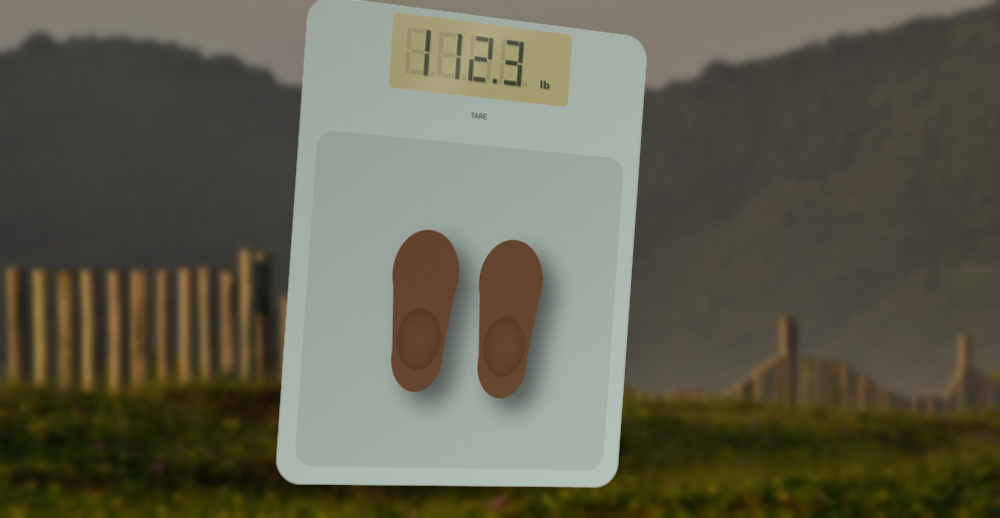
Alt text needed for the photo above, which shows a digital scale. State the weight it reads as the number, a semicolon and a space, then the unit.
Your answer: 112.3; lb
